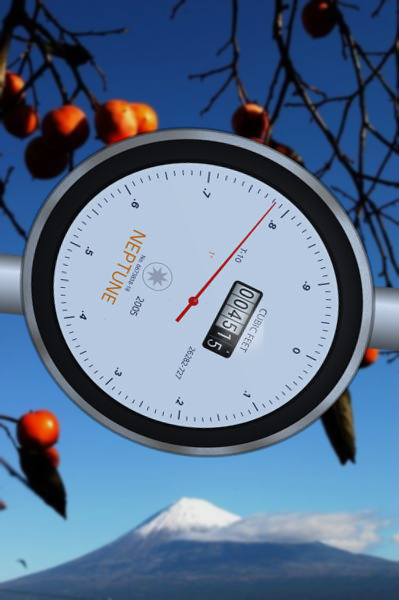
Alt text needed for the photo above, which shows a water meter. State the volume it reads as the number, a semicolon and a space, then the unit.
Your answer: 4514.78; ft³
